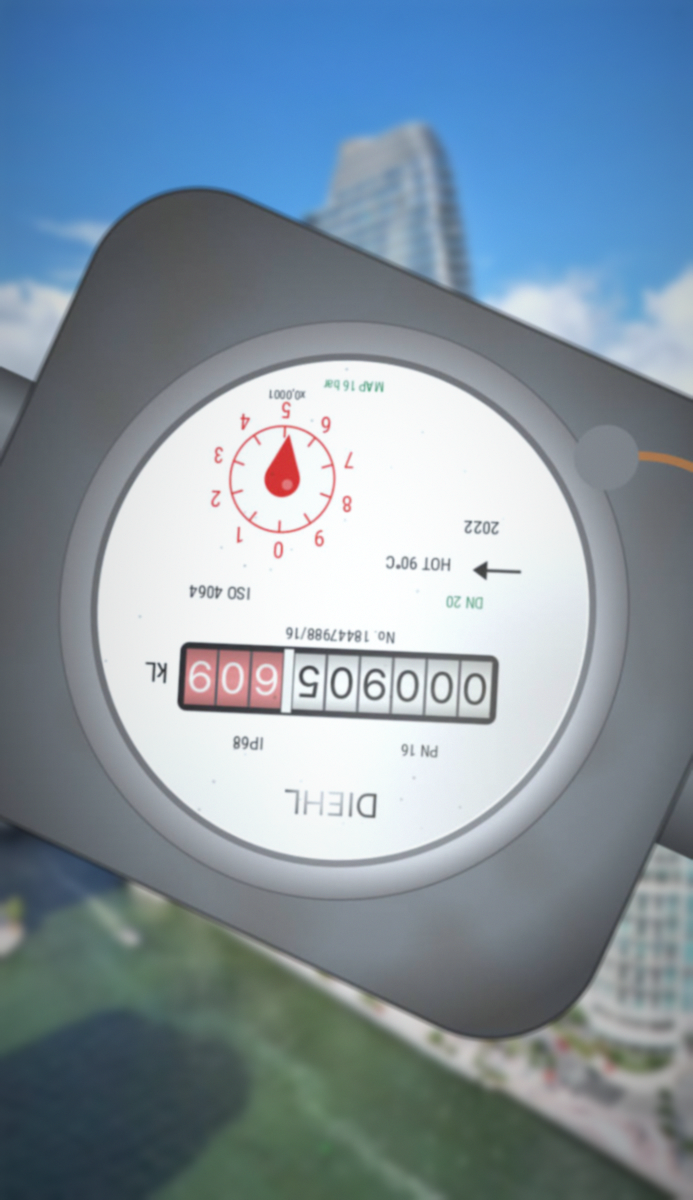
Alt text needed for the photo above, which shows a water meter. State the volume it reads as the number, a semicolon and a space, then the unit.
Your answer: 905.6095; kL
